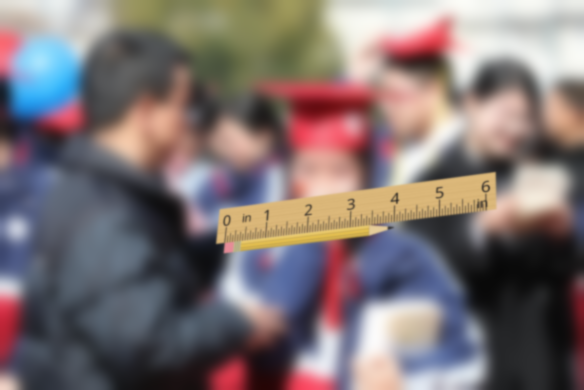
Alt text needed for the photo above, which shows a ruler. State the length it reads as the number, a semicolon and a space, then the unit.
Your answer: 4; in
